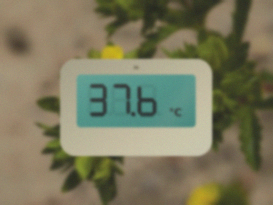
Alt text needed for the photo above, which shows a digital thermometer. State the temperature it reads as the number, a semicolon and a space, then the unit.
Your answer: 37.6; °C
